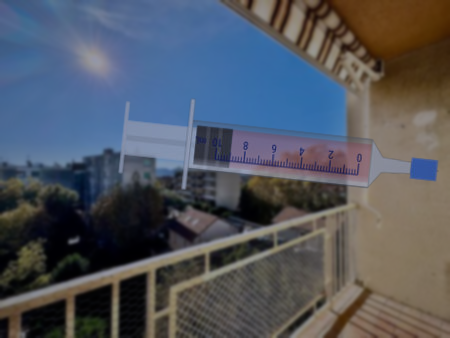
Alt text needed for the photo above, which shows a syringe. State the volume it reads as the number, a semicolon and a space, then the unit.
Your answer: 9; mL
